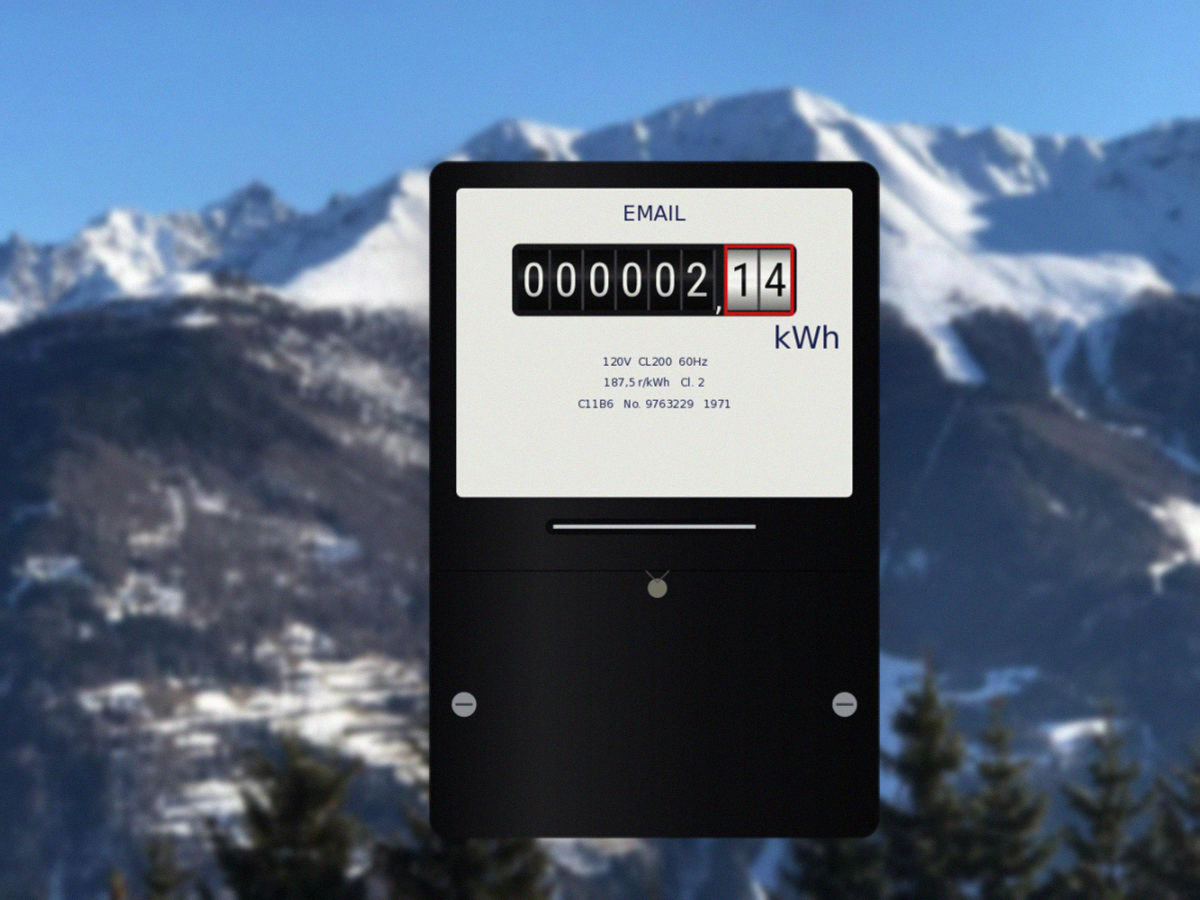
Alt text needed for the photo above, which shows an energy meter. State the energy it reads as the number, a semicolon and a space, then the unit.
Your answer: 2.14; kWh
